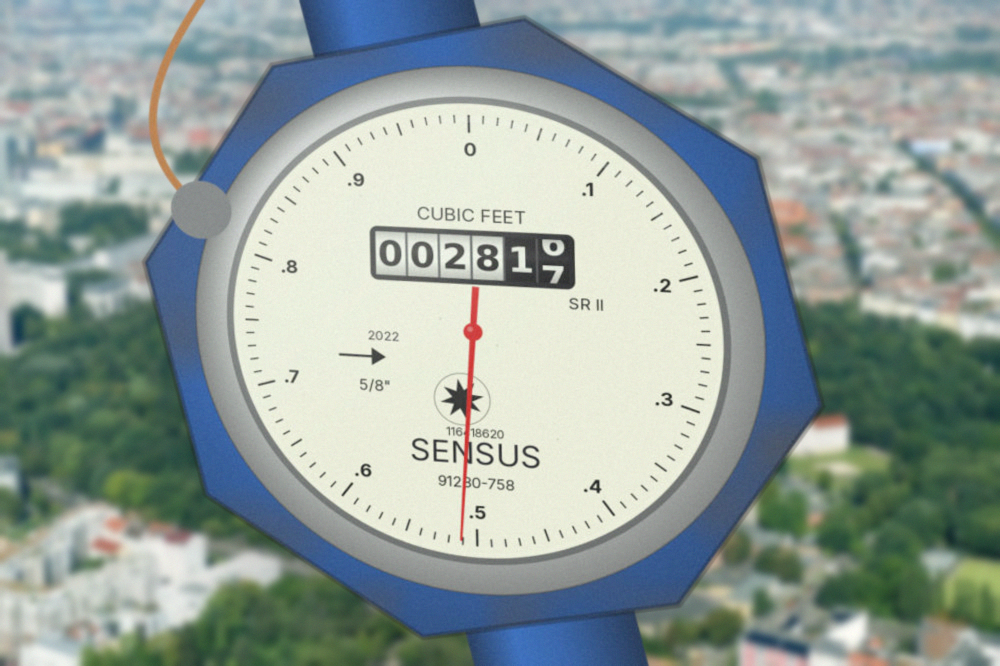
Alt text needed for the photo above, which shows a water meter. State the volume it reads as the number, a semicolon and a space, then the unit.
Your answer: 2816.51; ft³
